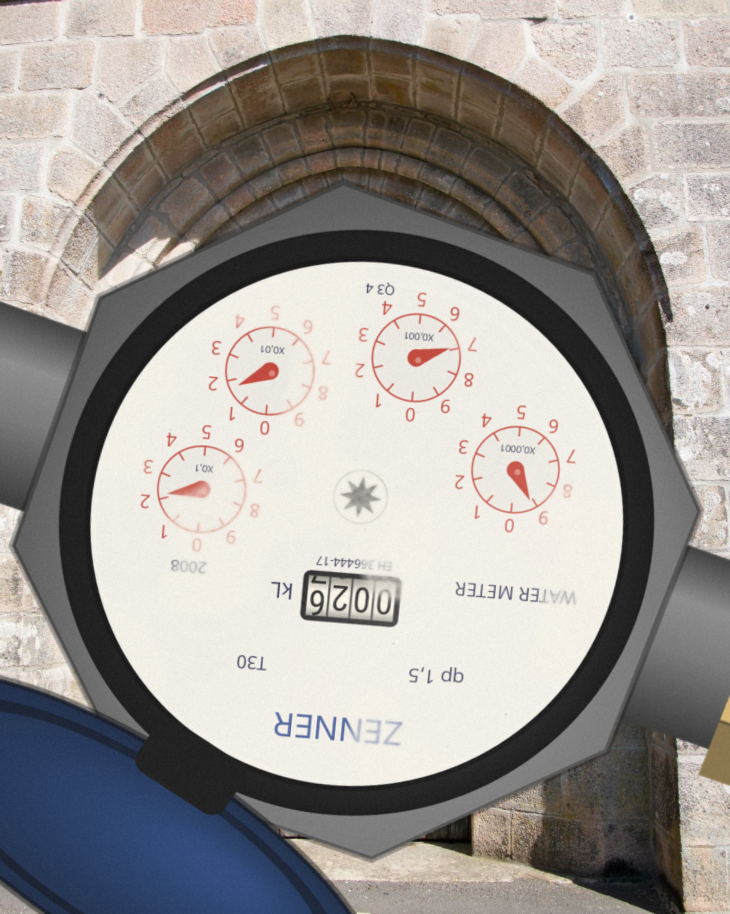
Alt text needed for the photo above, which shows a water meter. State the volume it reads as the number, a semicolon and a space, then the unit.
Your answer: 26.2169; kL
